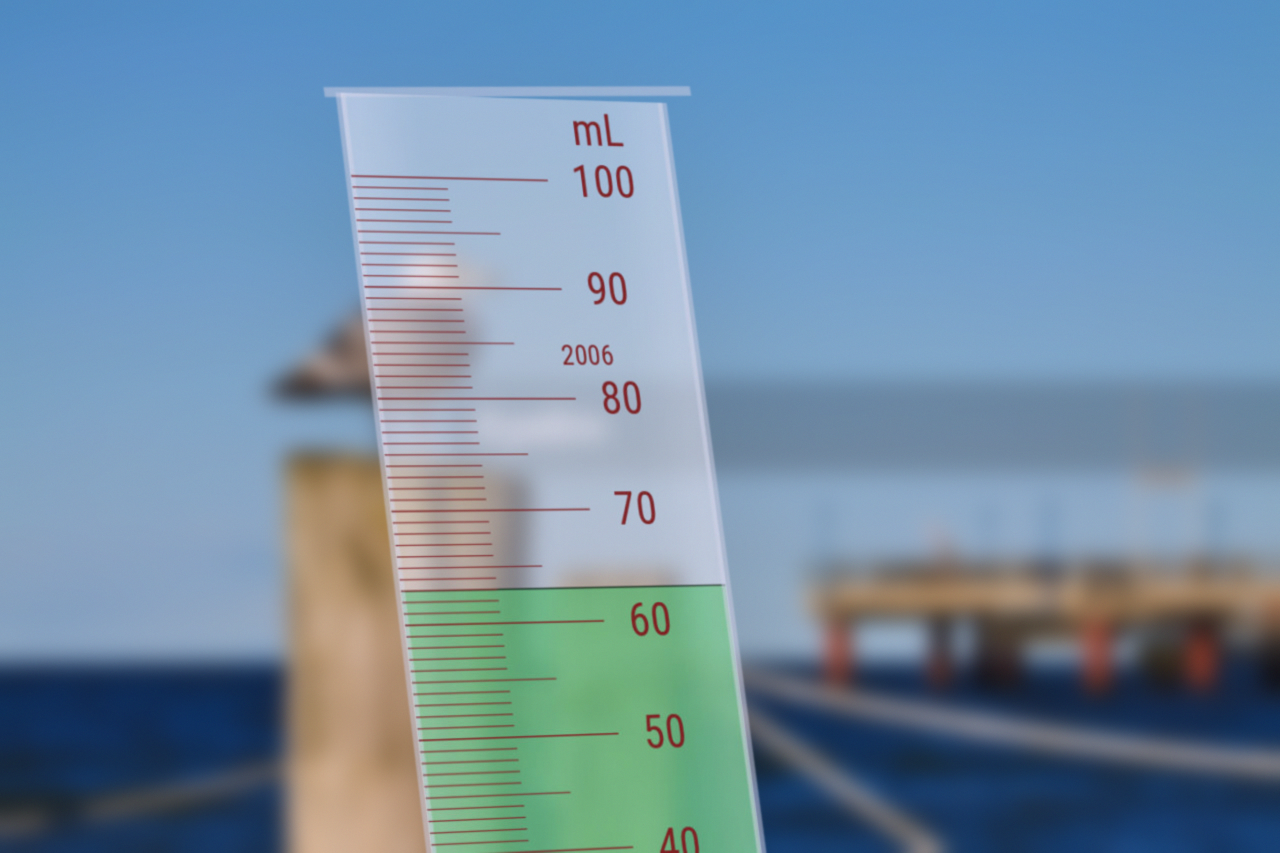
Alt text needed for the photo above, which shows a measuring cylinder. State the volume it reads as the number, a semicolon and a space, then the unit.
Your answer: 63; mL
